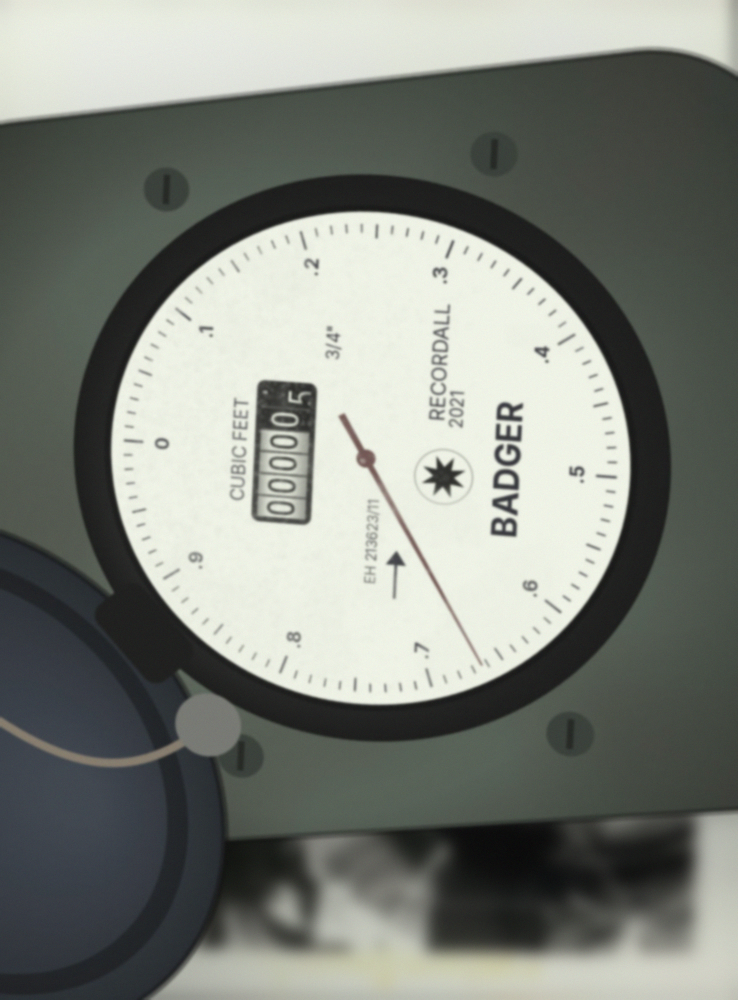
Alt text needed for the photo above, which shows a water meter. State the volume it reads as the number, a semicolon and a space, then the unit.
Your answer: 4.66; ft³
